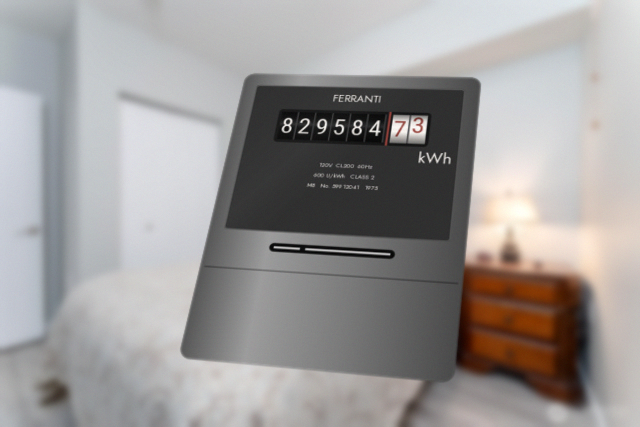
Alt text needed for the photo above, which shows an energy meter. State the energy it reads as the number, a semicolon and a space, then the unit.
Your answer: 829584.73; kWh
